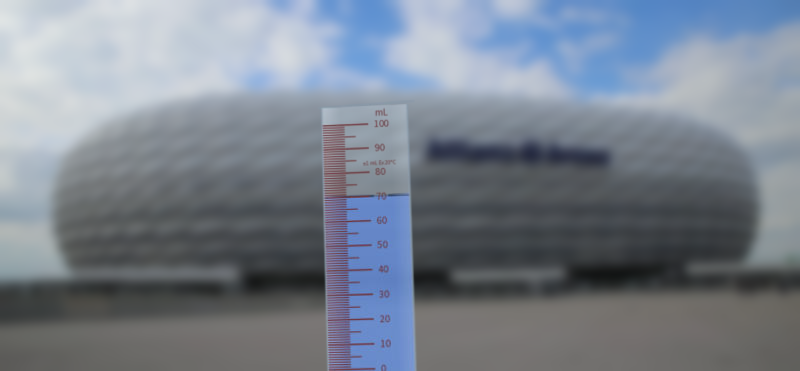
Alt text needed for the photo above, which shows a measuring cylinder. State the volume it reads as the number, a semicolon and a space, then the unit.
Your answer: 70; mL
